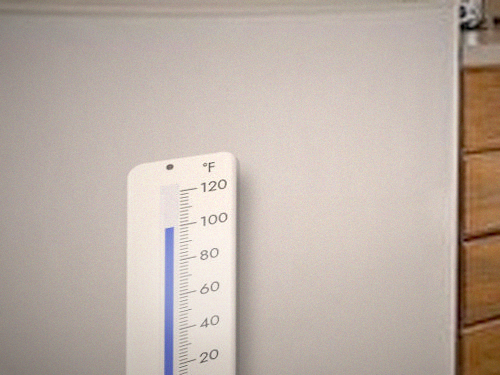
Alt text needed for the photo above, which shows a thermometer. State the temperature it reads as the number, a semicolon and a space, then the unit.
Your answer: 100; °F
